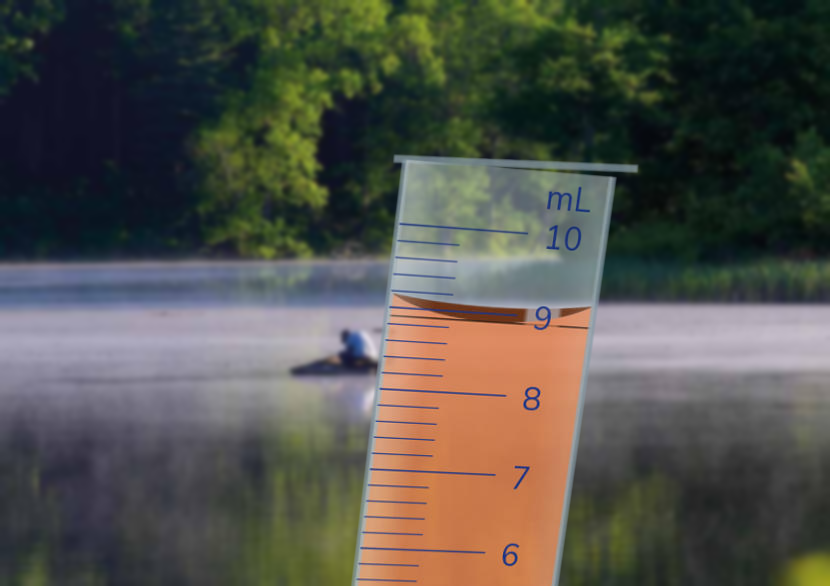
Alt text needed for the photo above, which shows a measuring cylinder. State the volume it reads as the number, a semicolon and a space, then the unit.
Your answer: 8.9; mL
